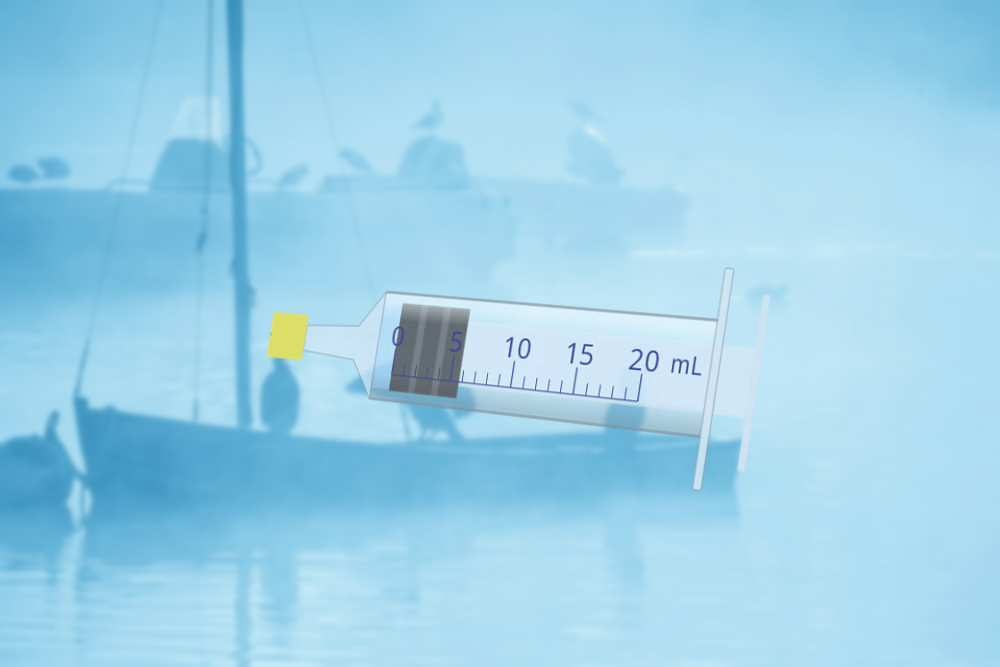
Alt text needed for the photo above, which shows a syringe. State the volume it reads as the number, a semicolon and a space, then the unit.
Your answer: 0; mL
